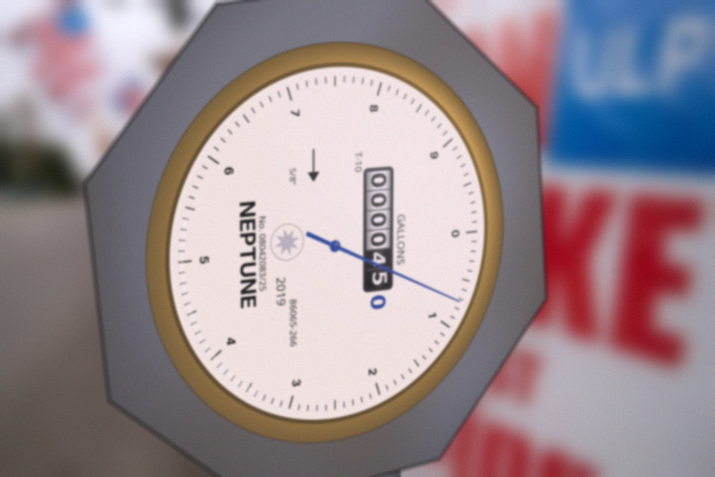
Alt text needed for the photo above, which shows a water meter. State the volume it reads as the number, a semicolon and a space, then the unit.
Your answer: 450.7; gal
